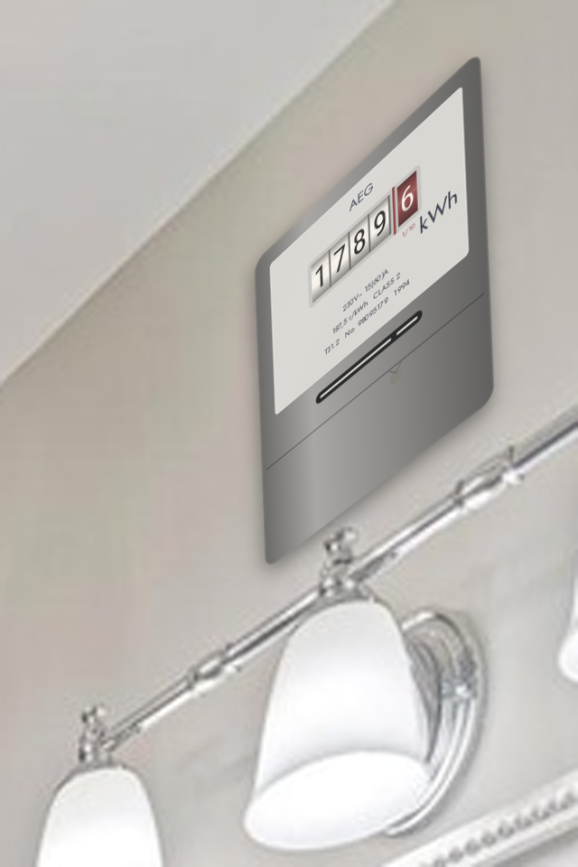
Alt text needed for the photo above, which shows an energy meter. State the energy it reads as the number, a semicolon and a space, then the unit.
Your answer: 1789.6; kWh
